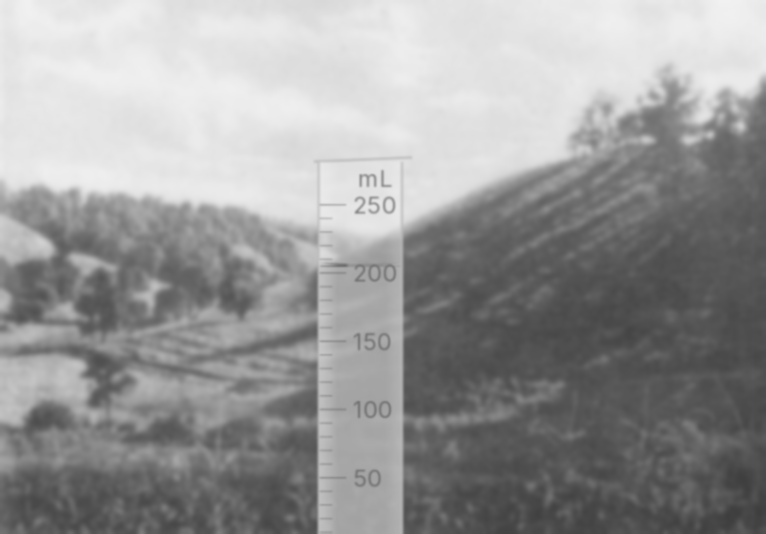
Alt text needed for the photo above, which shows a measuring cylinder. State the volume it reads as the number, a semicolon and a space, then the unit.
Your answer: 205; mL
